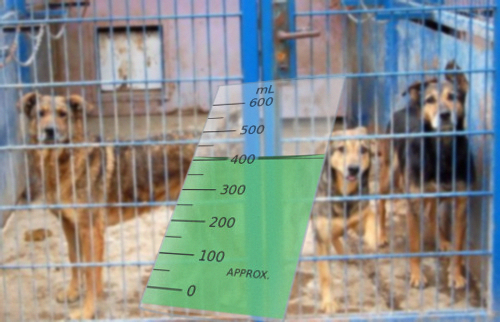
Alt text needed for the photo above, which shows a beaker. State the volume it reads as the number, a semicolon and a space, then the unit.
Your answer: 400; mL
